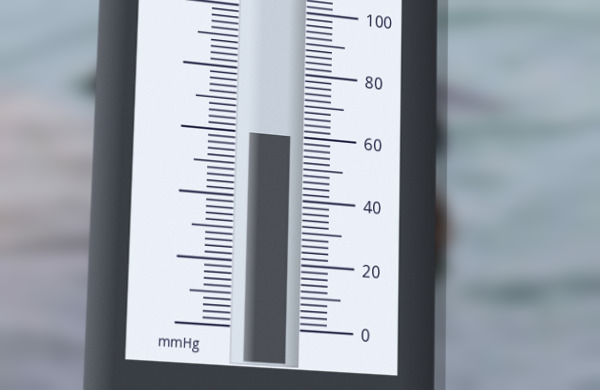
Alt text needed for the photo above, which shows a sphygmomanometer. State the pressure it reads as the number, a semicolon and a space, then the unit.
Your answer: 60; mmHg
